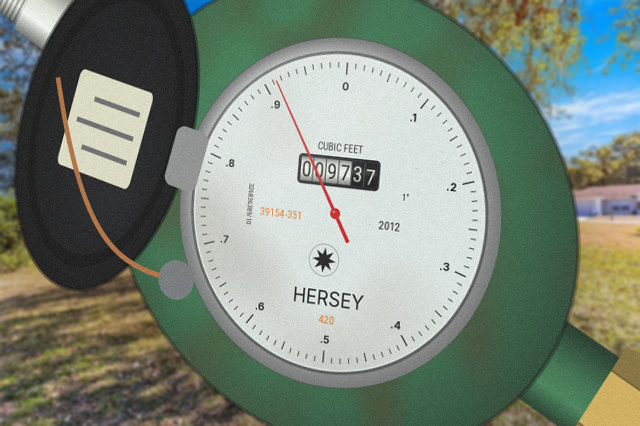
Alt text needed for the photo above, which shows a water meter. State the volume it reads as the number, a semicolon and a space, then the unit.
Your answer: 9736.91; ft³
